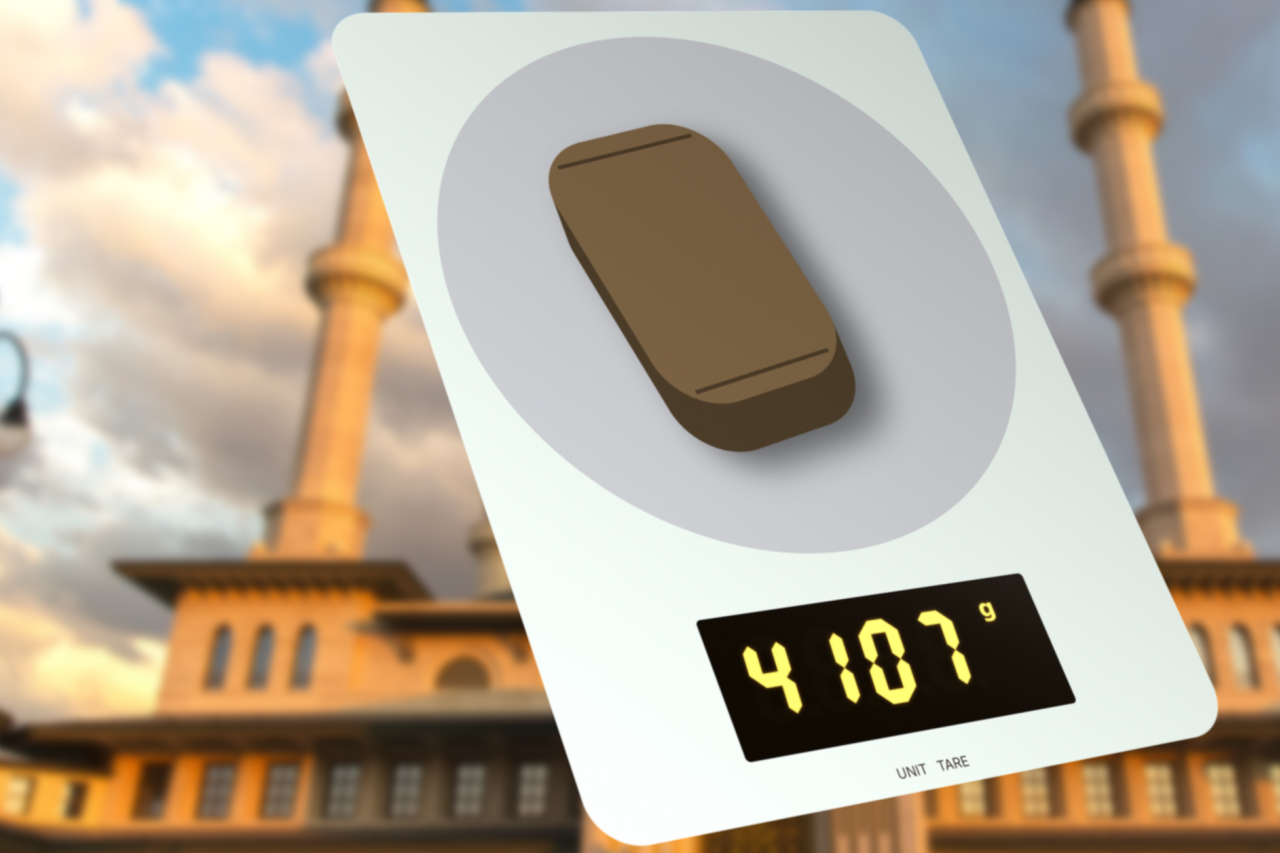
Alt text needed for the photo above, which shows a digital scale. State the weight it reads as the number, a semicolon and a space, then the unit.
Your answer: 4107; g
